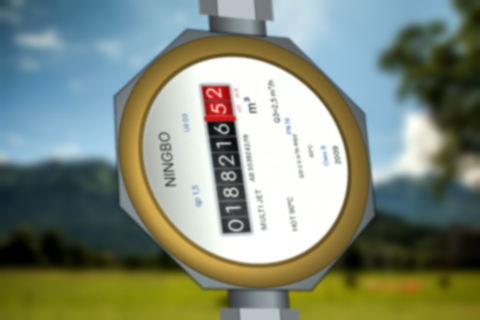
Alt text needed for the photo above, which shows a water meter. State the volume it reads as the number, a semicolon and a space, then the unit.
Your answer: 188216.52; m³
